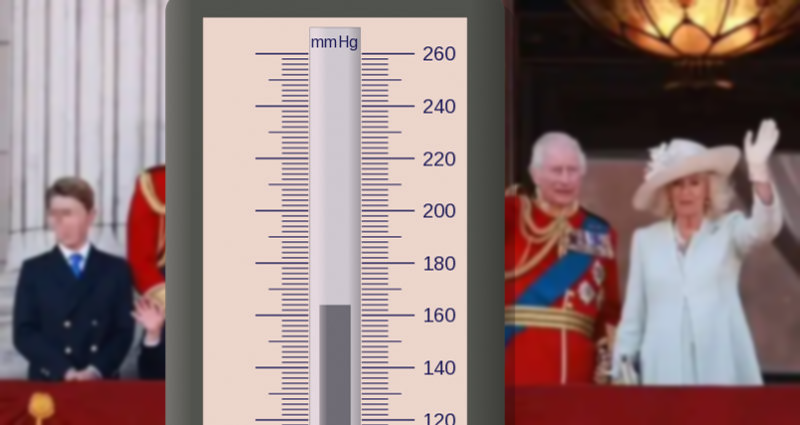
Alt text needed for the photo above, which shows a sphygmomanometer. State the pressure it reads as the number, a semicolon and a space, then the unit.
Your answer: 164; mmHg
